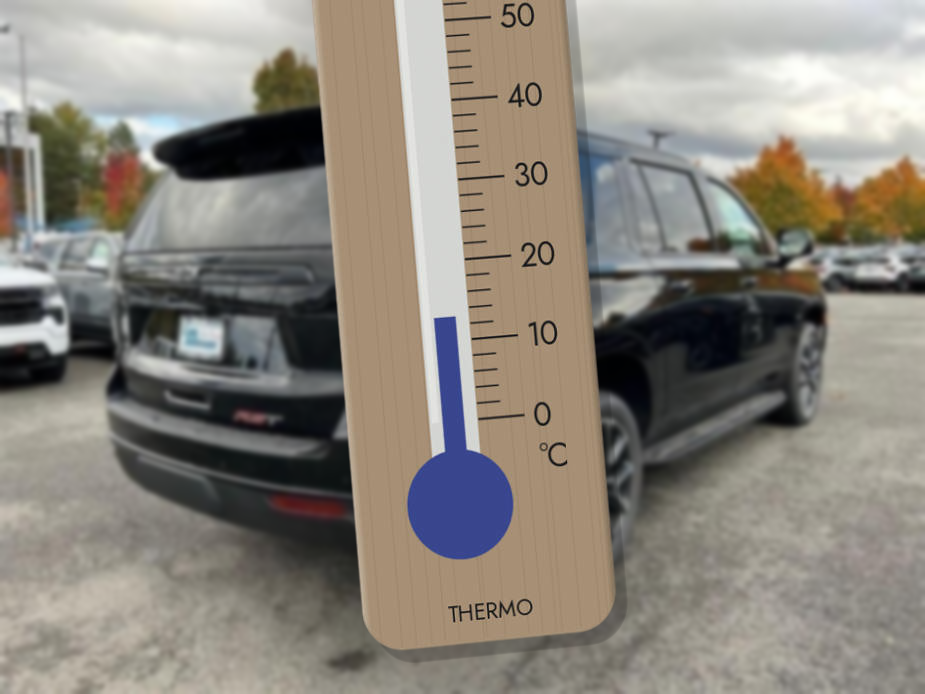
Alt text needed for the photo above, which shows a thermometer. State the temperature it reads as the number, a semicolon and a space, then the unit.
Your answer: 13; °C
